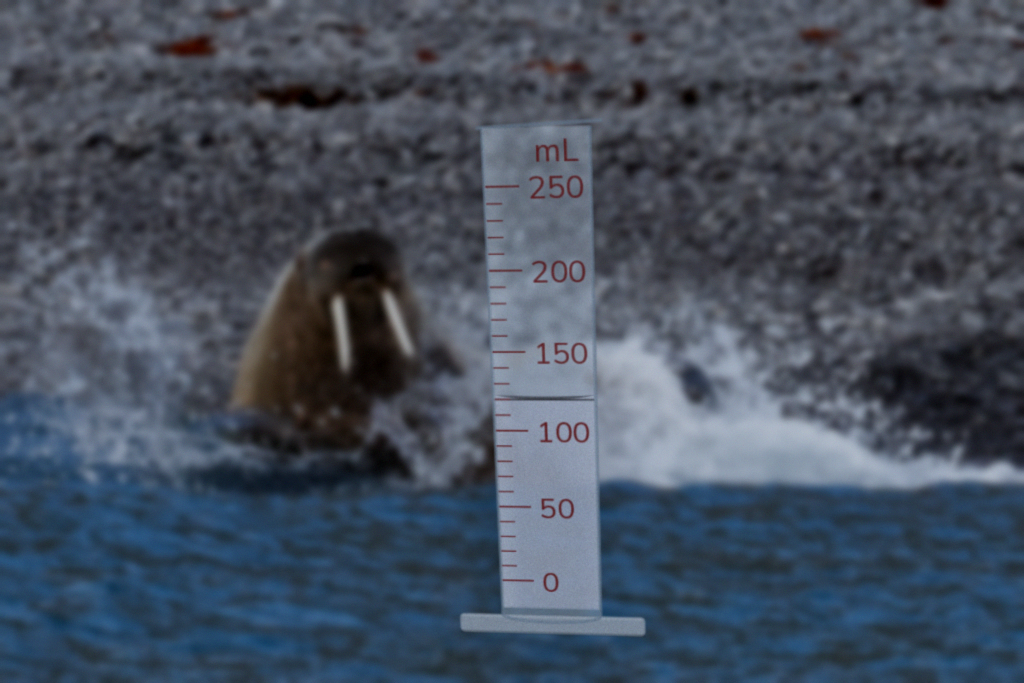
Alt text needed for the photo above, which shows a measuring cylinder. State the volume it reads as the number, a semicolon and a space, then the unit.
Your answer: 120; mL
